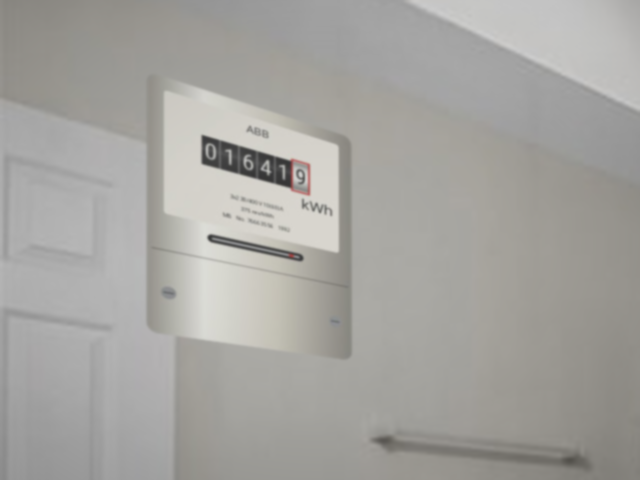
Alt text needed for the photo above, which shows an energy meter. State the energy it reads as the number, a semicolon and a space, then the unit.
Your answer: 1641.9; kWh
